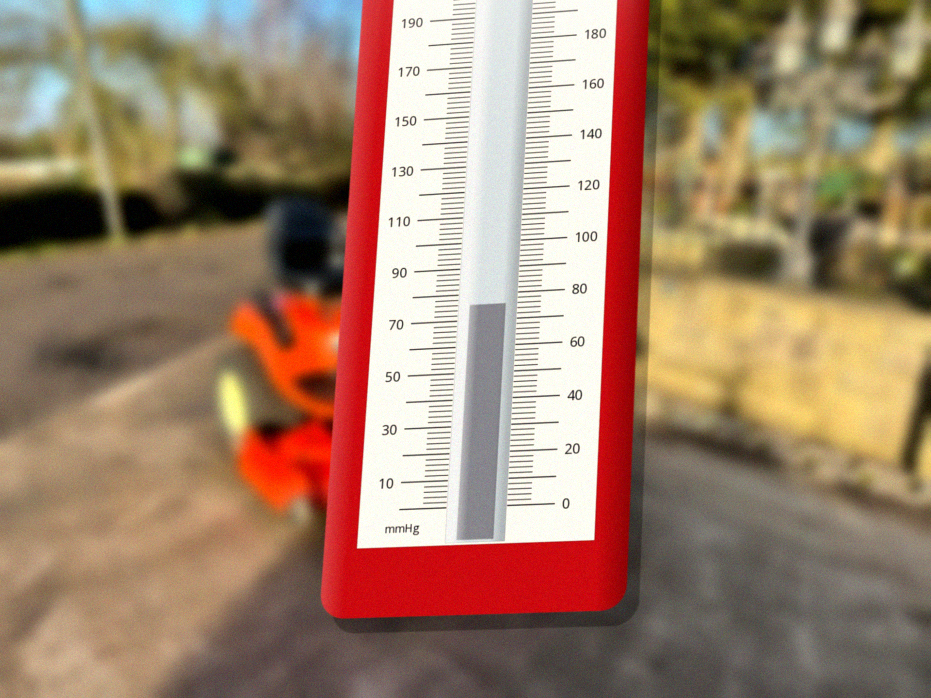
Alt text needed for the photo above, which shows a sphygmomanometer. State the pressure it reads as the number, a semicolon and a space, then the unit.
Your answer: 76; mmHg
